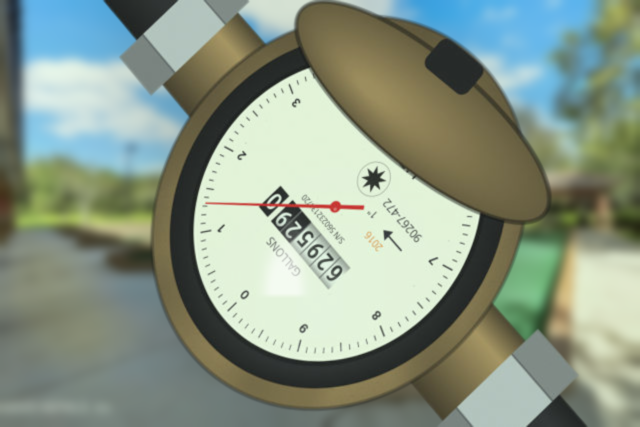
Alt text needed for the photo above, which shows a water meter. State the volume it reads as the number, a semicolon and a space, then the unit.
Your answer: 6295291.3; gal
